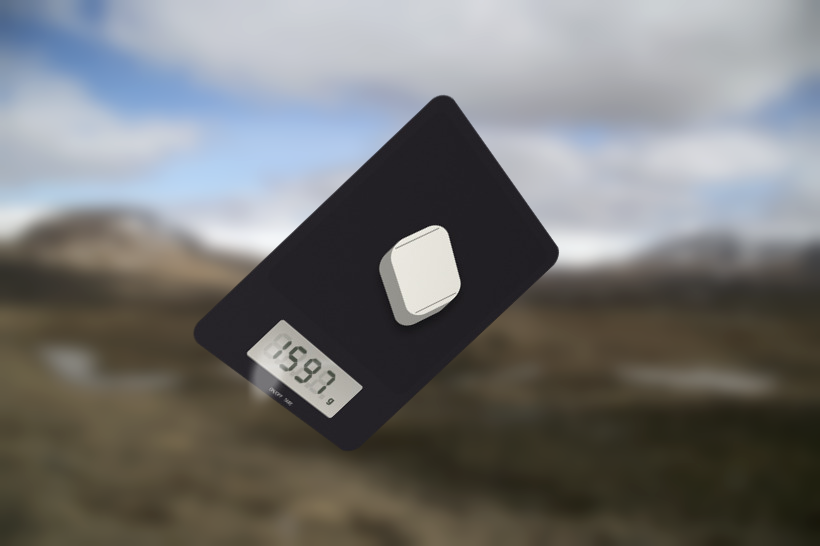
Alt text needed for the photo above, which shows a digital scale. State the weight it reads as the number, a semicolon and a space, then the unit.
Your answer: 1597; g
